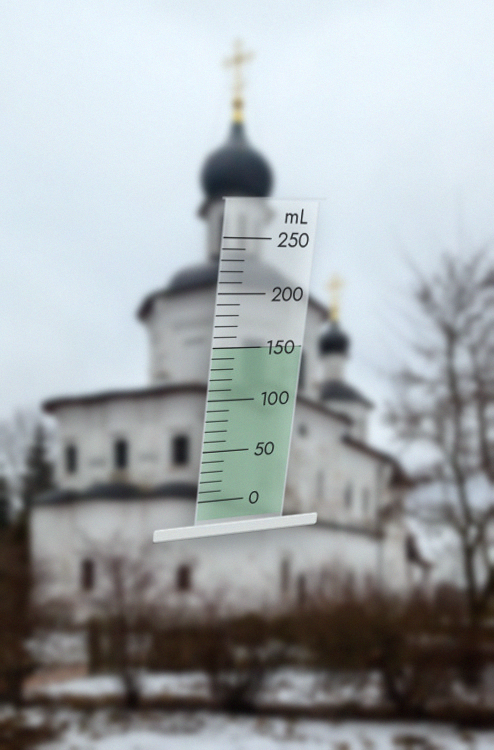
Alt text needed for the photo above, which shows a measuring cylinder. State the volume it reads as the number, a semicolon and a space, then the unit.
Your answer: 150; mL
